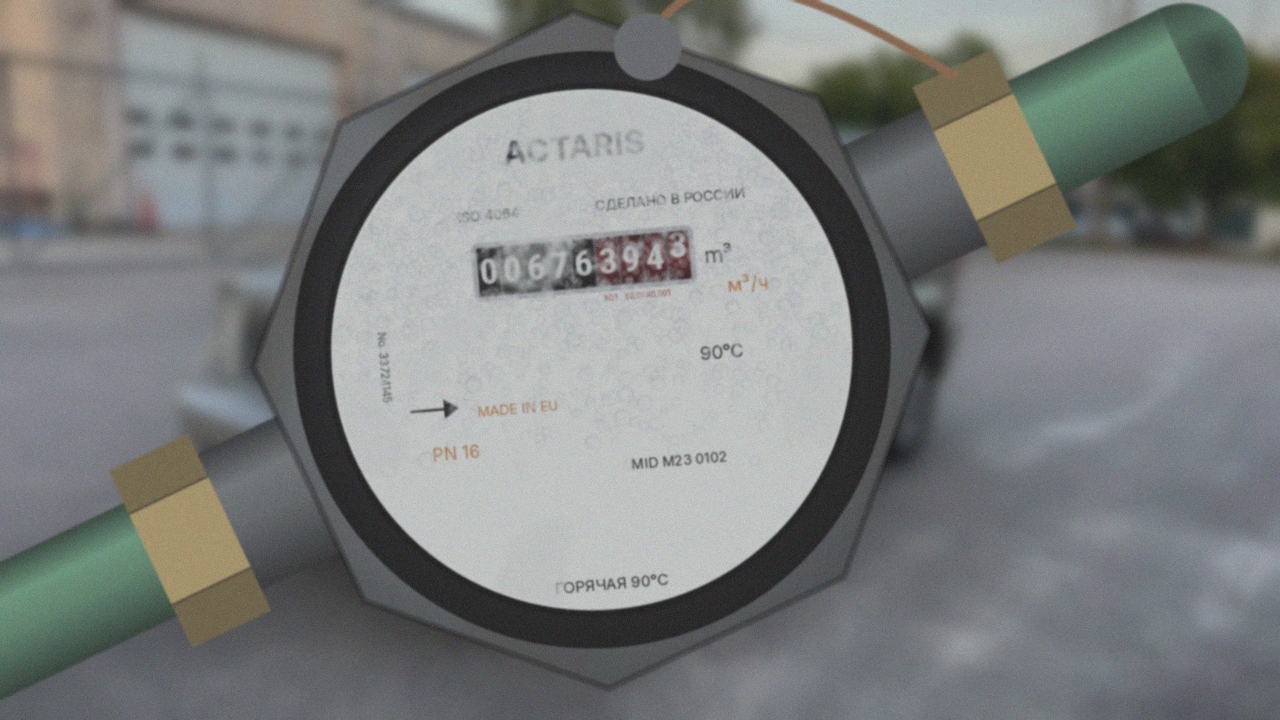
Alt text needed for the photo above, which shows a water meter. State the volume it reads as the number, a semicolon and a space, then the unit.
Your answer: 676.3943; m³
